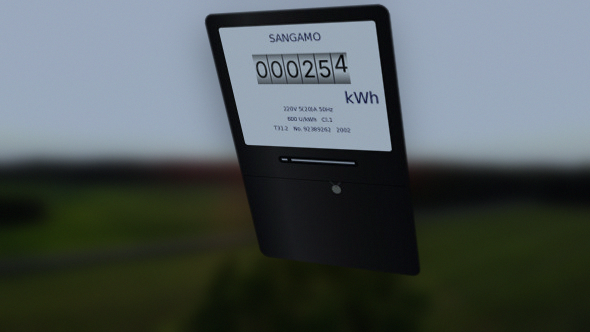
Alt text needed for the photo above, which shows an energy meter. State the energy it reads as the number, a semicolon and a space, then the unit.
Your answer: 254; kWh
